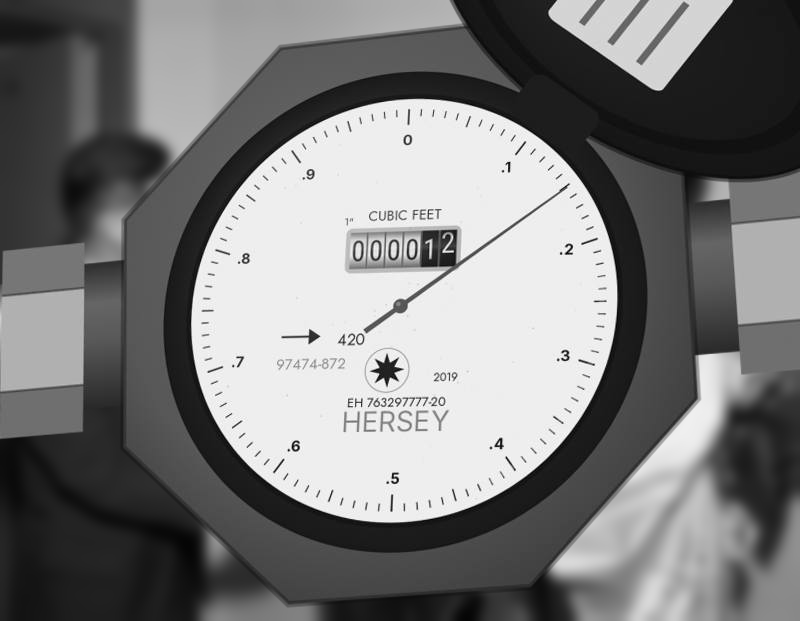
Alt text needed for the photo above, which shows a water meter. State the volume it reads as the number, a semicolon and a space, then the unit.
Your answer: 12.15; ft³
